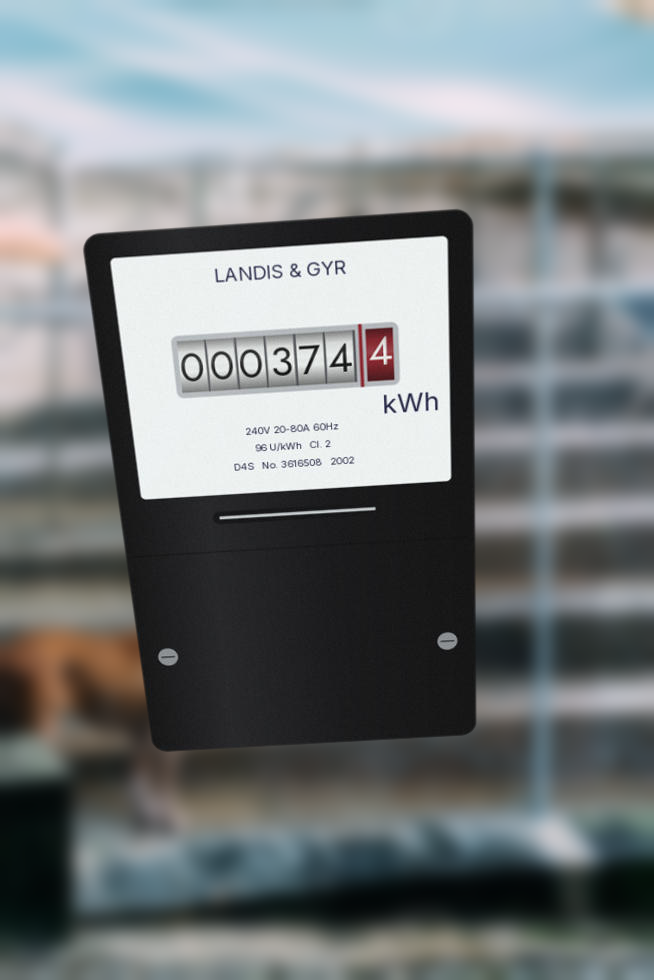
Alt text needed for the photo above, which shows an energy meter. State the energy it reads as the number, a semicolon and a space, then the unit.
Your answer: 374.4; kWh
